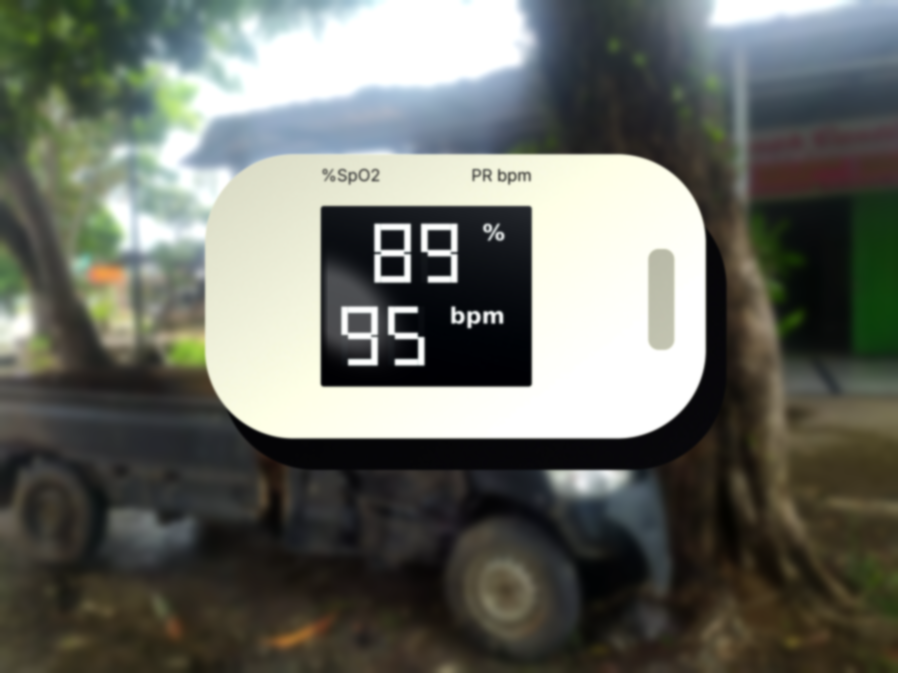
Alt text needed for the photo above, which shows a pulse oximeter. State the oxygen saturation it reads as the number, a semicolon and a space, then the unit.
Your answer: 89; %
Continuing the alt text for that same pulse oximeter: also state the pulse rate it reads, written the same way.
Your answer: 95; bpm
